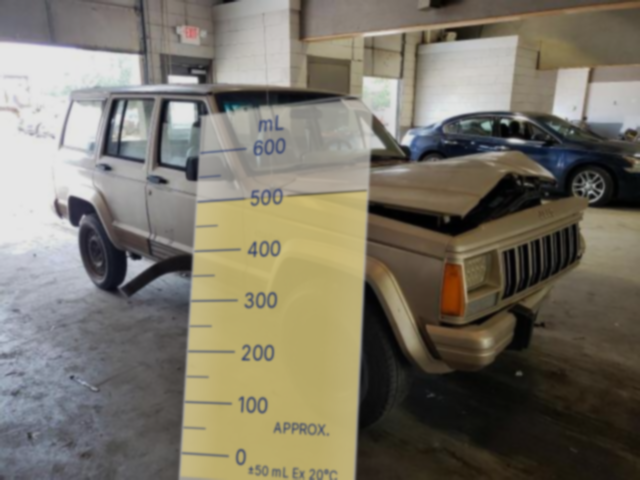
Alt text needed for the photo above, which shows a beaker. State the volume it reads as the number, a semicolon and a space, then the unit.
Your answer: 500; mL
